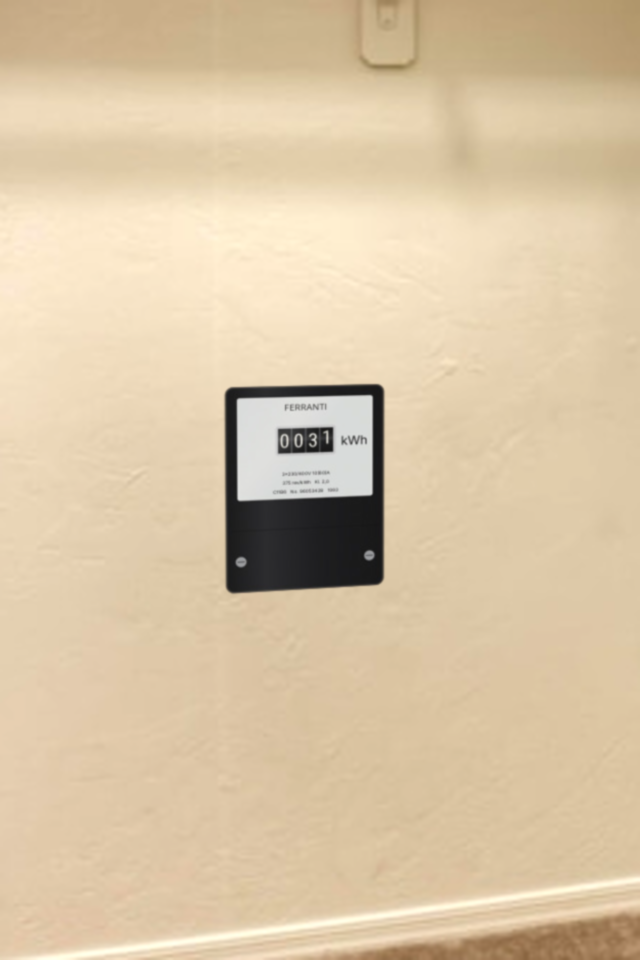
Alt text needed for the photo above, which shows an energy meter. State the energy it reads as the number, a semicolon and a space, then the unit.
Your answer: 31; kWh
